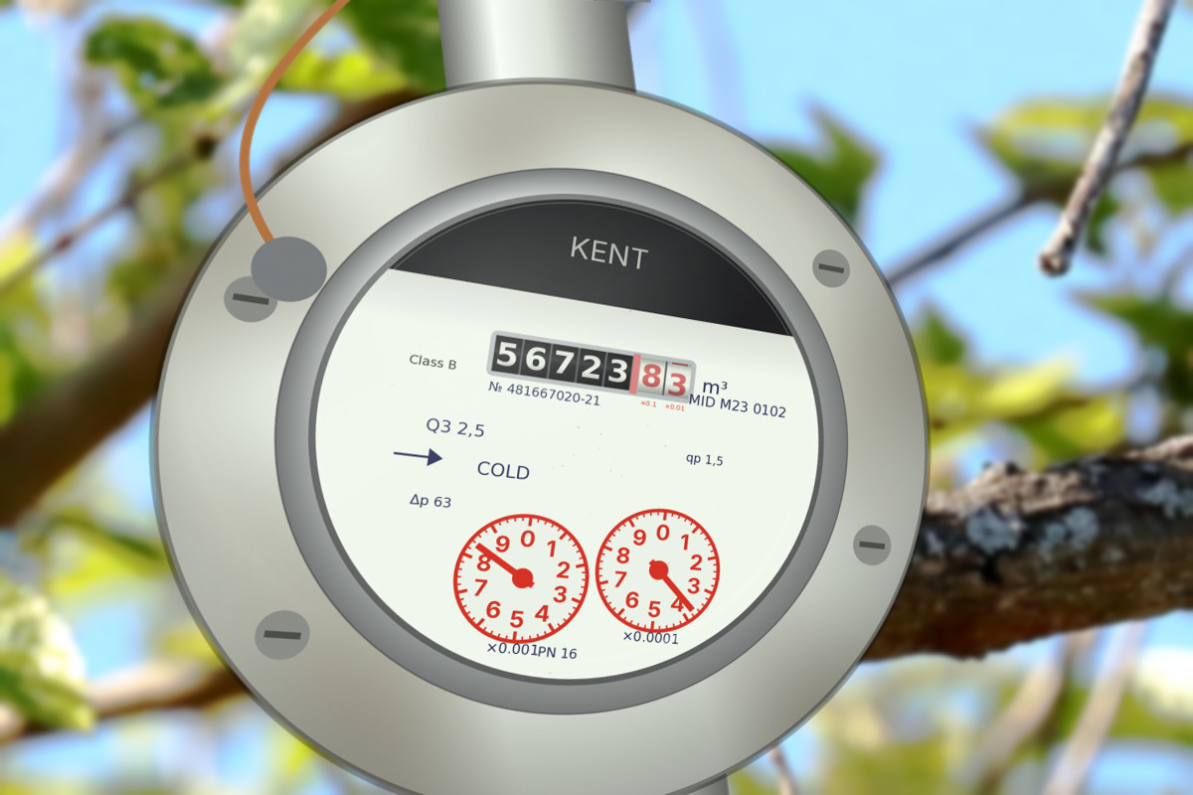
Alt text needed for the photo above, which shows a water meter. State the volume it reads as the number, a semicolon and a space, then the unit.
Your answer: 56723.8283; m³
